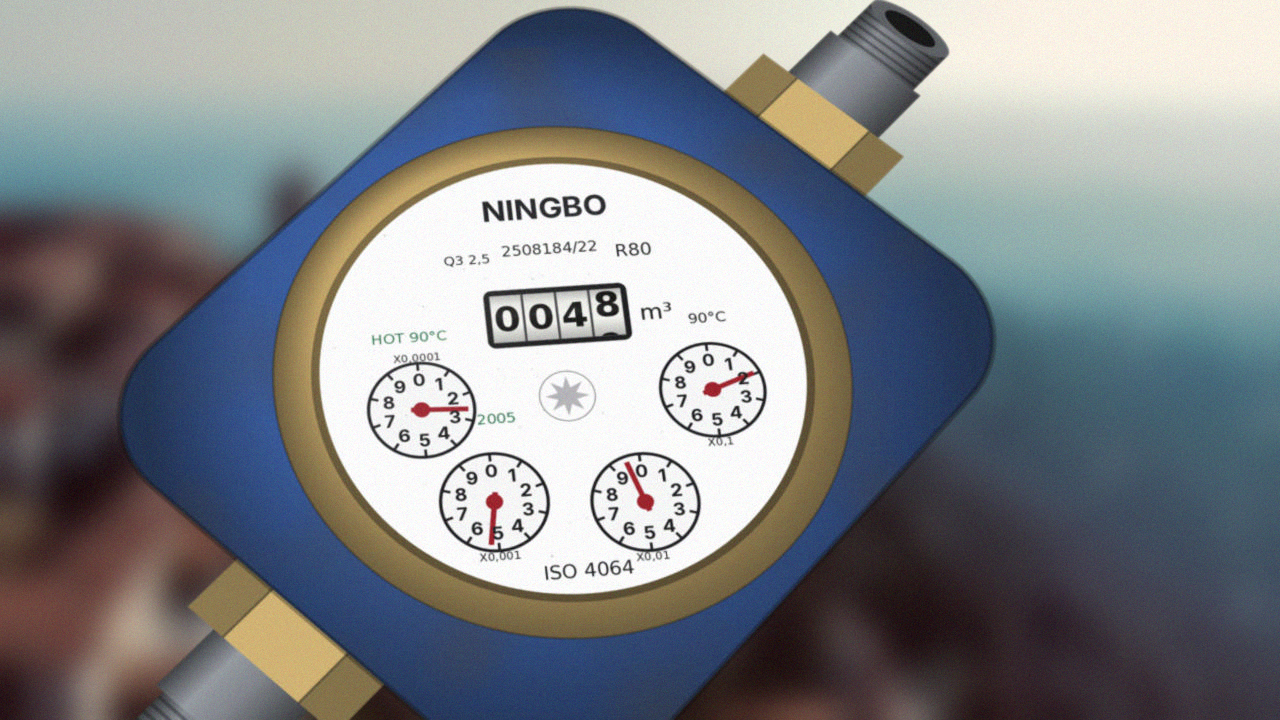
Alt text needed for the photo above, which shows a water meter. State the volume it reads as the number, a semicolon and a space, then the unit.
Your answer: 48.1952; m³
